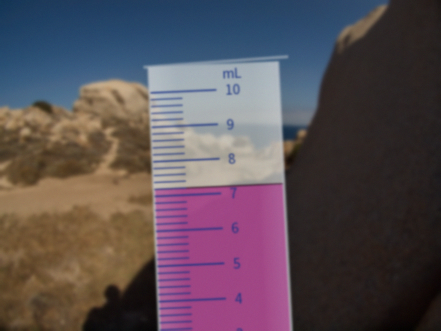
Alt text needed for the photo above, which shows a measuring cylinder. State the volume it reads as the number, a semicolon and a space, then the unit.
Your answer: 7.2; mL
